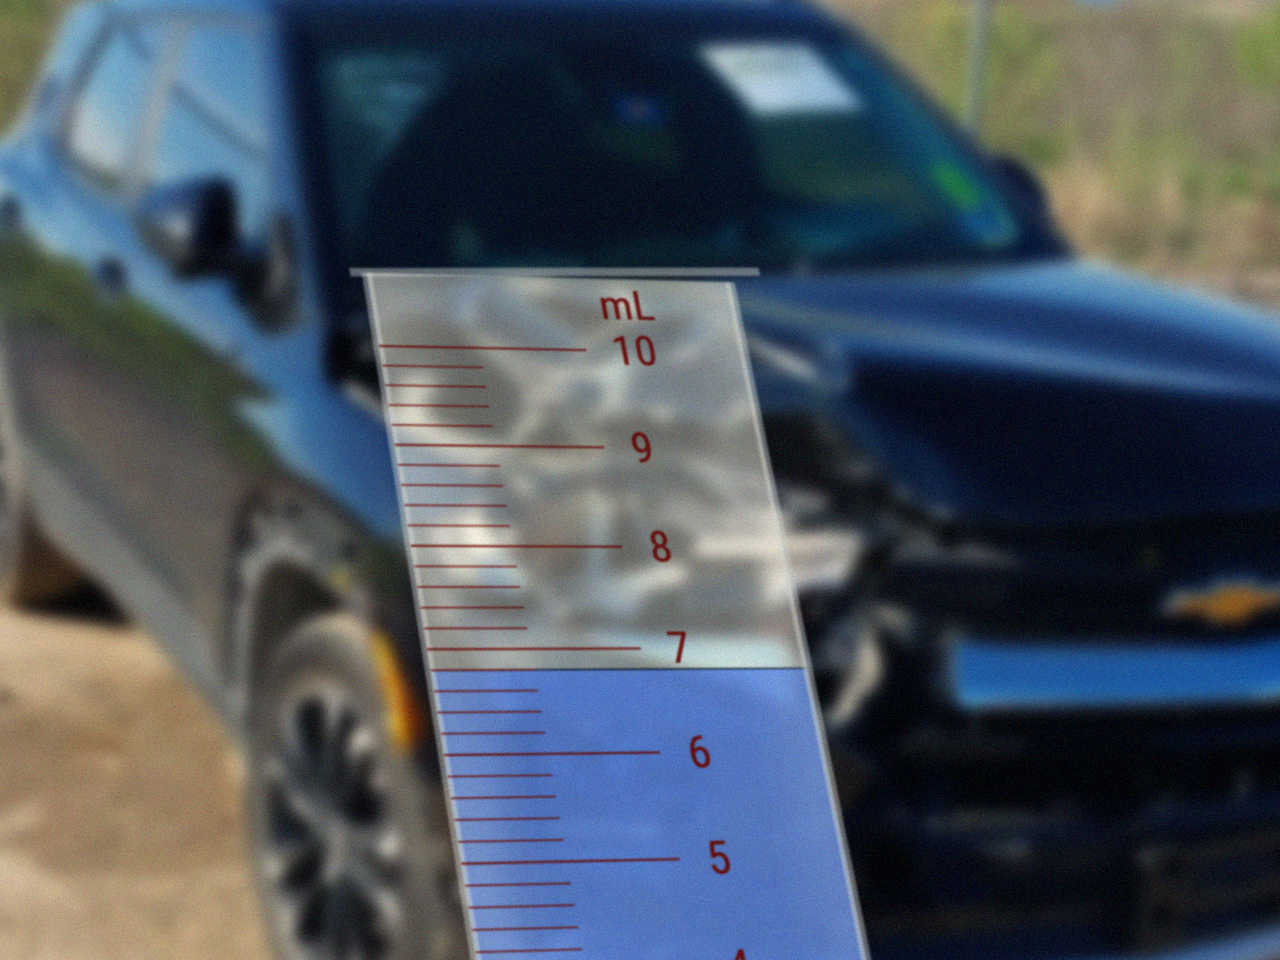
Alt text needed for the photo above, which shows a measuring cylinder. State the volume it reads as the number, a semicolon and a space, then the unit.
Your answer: 6.8; mL
